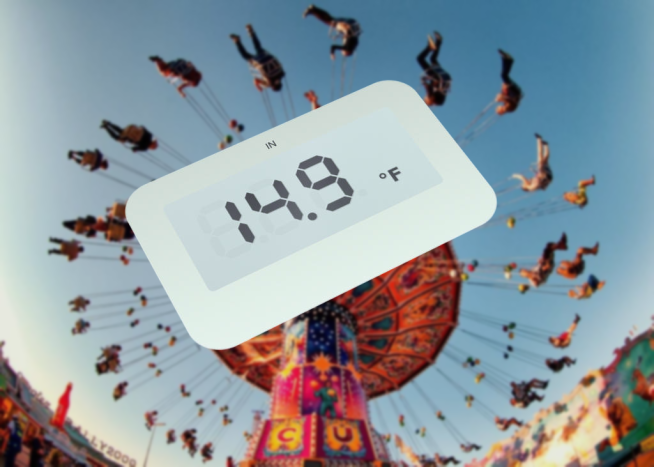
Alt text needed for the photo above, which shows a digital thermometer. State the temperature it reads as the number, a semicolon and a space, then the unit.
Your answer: 14.9; °F
